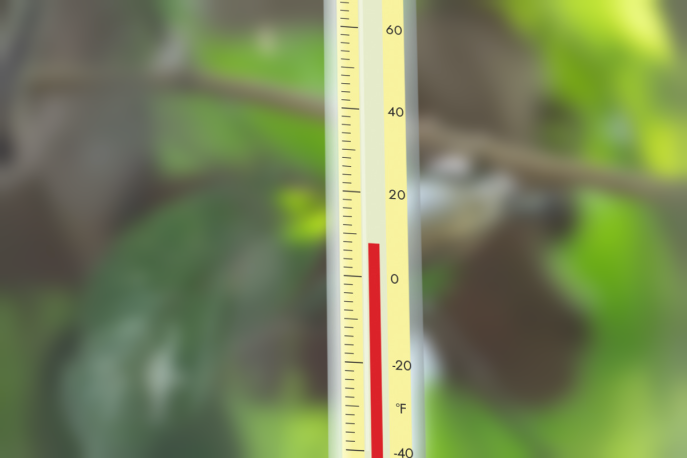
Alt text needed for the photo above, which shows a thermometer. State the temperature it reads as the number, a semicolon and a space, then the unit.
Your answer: 8; °F
